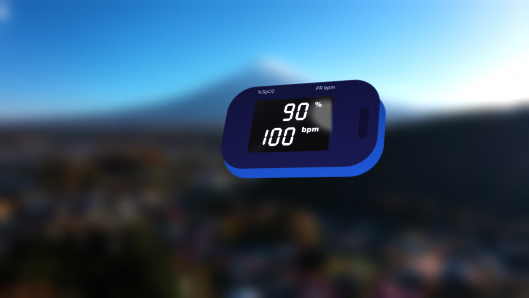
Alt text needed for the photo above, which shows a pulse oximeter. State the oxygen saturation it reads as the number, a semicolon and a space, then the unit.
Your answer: 90; %
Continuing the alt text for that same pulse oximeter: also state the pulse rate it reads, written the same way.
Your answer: 100; bpm
